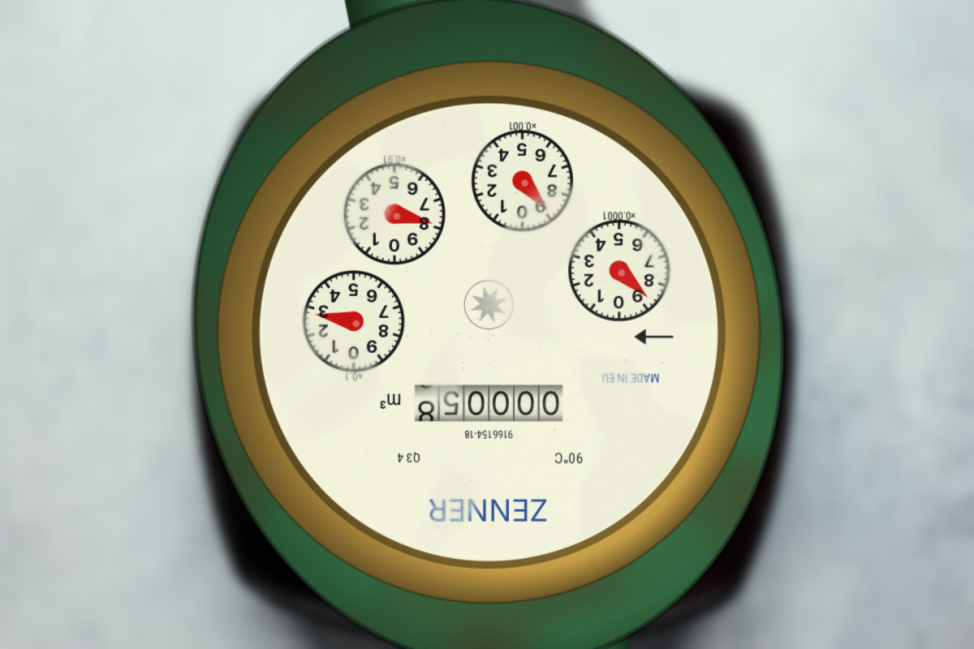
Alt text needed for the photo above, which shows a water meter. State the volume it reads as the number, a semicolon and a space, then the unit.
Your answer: 58.2788; m³
